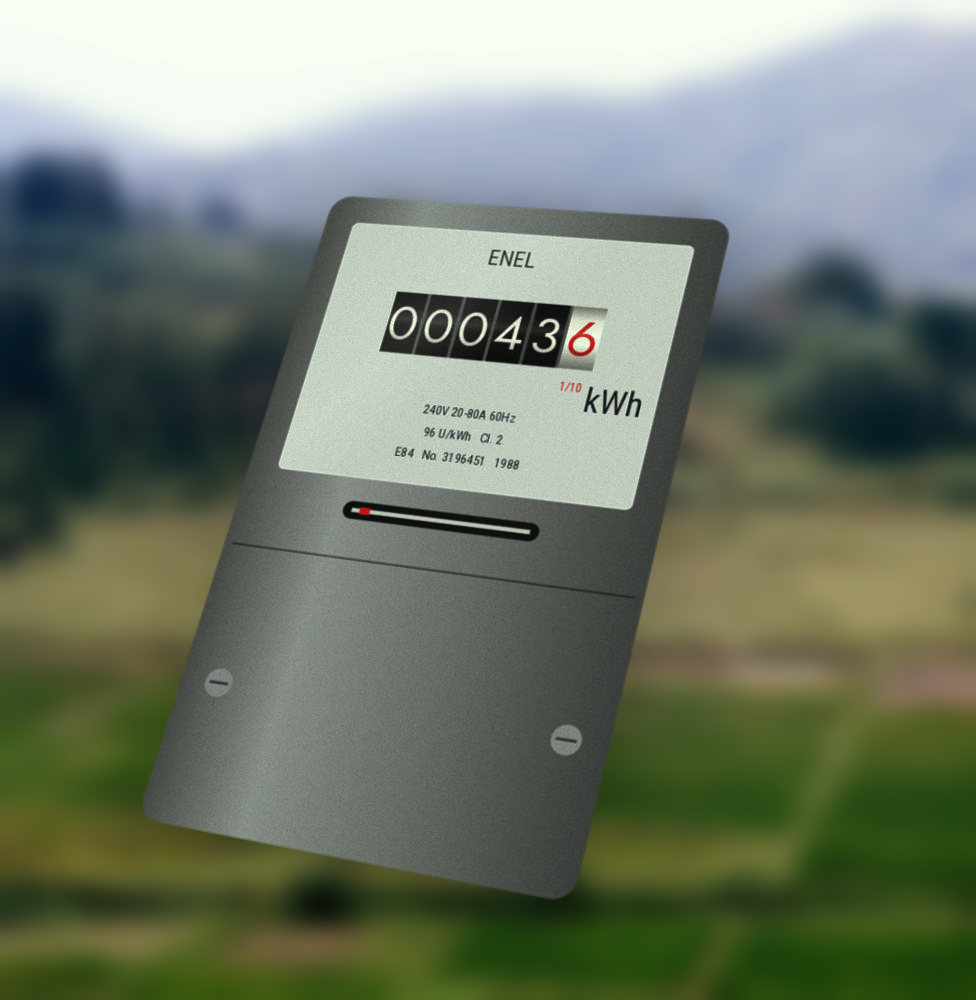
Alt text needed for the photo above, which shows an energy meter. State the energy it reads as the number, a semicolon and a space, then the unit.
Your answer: 43.6; kWh
